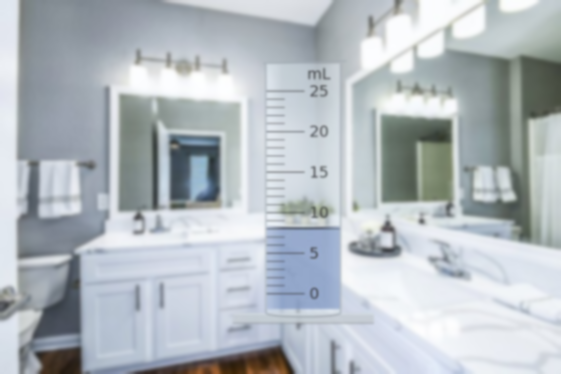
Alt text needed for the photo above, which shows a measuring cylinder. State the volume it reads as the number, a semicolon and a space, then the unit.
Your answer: 8; mL
